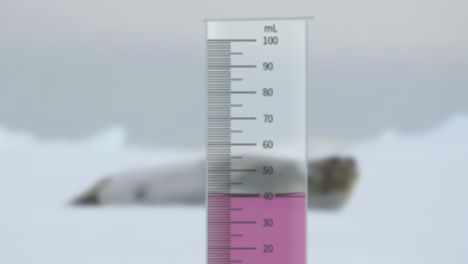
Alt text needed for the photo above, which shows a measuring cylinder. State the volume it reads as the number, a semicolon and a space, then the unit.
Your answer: 40; mL
